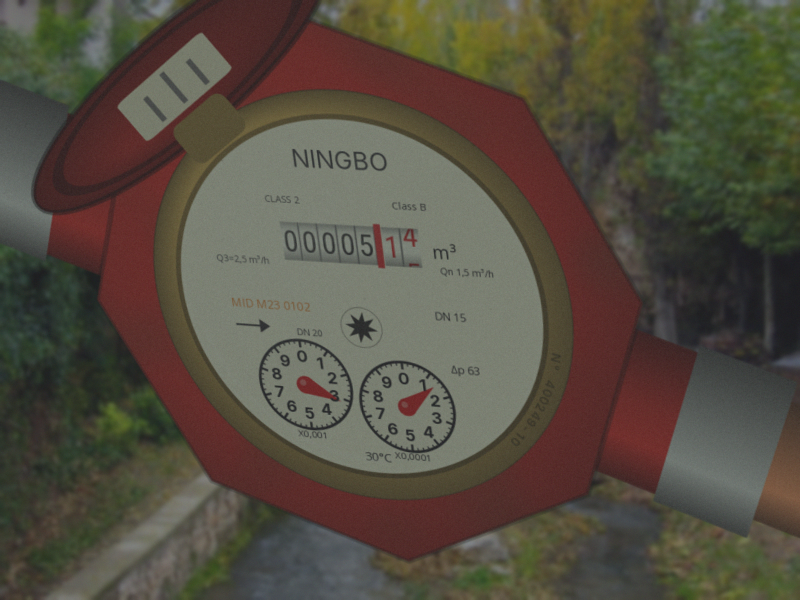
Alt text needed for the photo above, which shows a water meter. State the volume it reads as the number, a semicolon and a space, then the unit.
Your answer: 5.1431; m³
